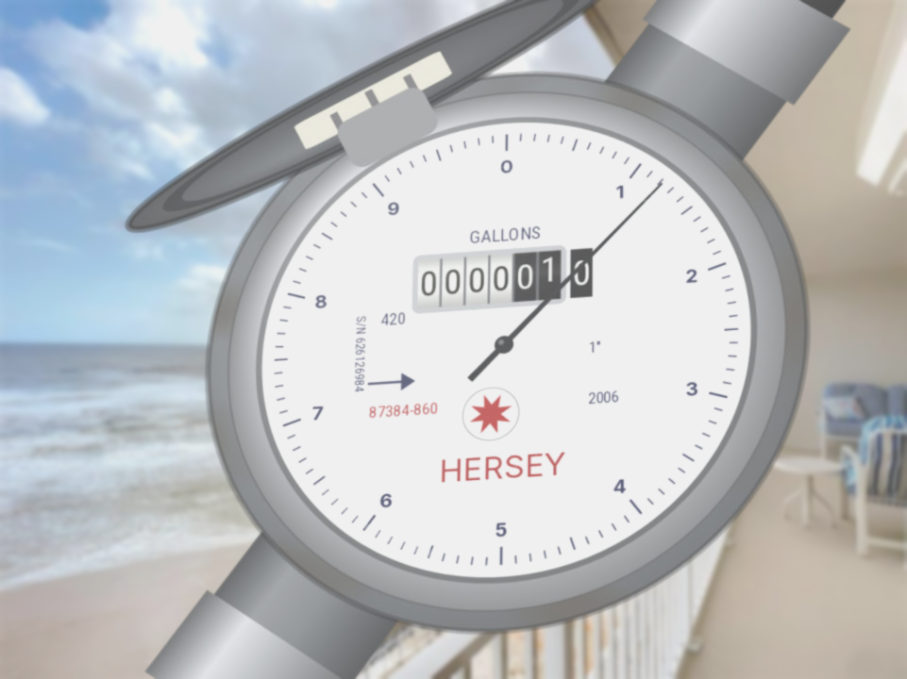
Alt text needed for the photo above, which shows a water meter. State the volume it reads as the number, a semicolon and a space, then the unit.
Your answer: 11.2; gal
